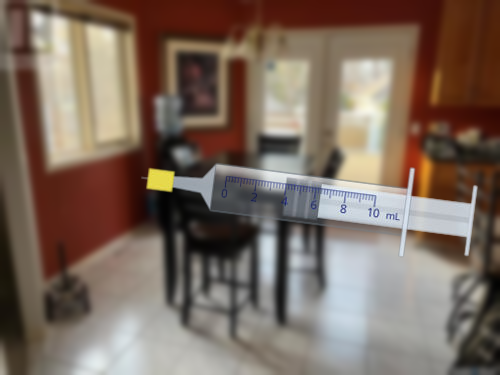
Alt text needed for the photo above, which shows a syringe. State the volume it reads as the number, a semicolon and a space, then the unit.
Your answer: 4; mL
